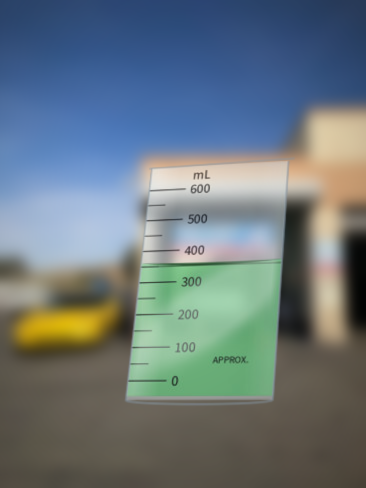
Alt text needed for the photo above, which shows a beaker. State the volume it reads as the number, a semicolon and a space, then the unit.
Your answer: 350; mL
